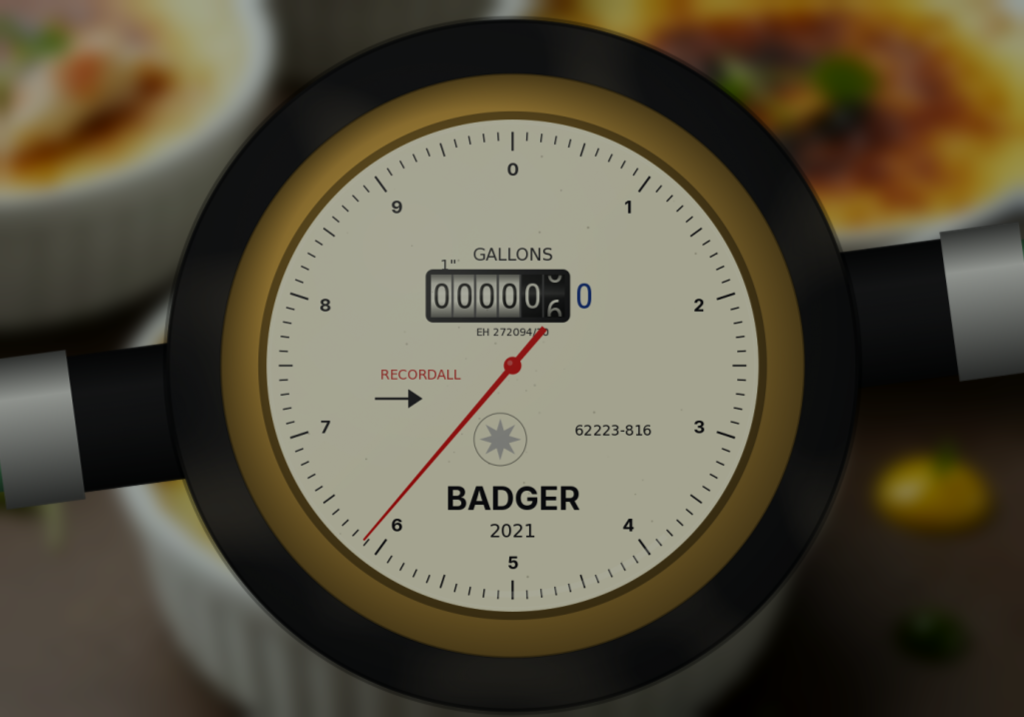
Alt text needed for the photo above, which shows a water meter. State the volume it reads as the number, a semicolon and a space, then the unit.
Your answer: 56.1; gal
